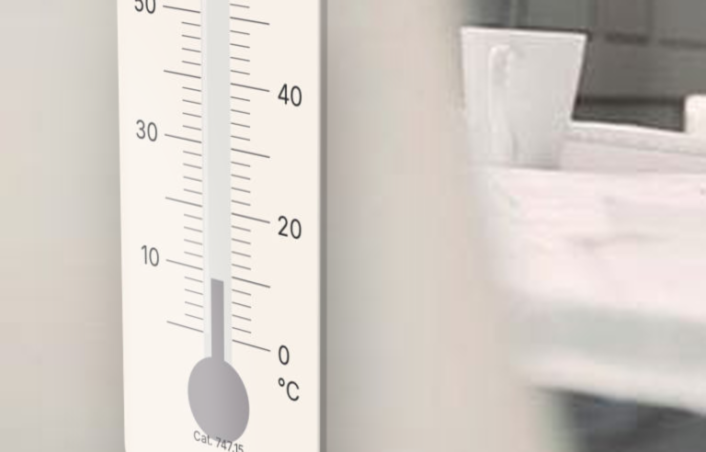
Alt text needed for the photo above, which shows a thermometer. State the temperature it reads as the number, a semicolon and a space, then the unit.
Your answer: 9; °C
